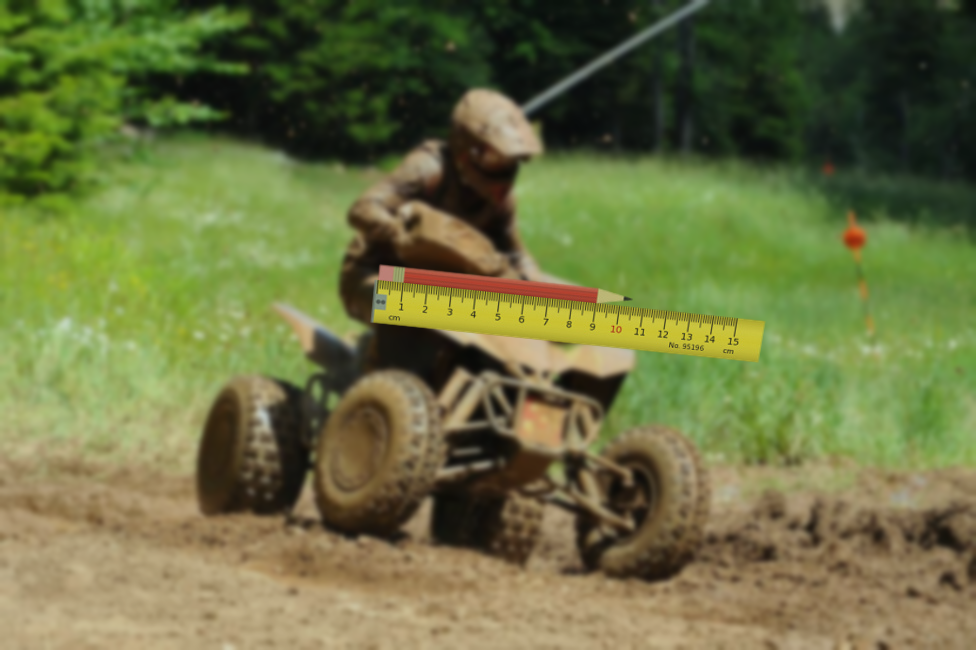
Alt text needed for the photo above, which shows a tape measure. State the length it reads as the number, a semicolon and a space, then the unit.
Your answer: 10.5; cm
